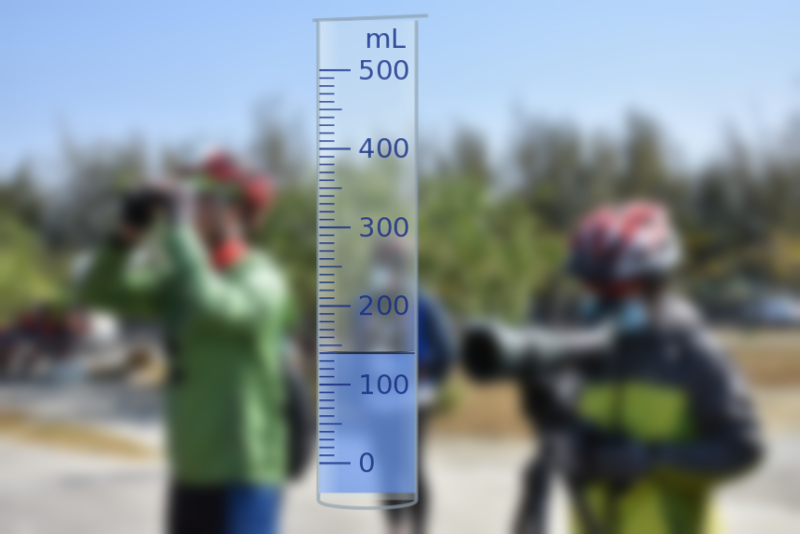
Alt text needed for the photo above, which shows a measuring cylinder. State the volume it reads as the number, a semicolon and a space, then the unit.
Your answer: 140; mL
